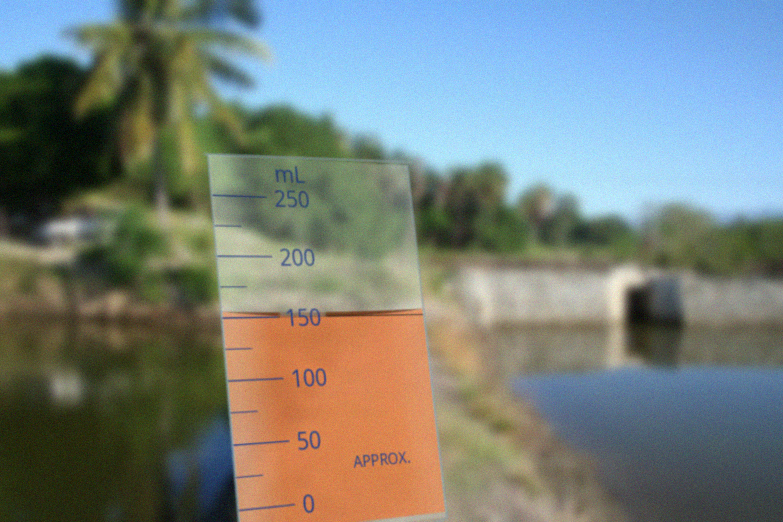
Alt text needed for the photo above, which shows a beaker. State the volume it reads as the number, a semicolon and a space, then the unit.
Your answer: 150; mL
